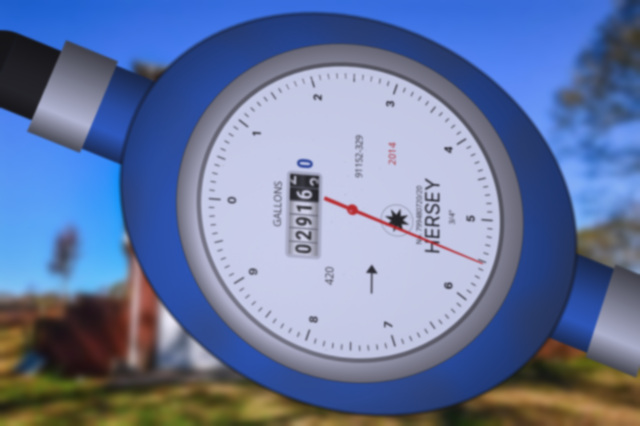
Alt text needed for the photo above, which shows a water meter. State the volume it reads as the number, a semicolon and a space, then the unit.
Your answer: 291625.5; gal
